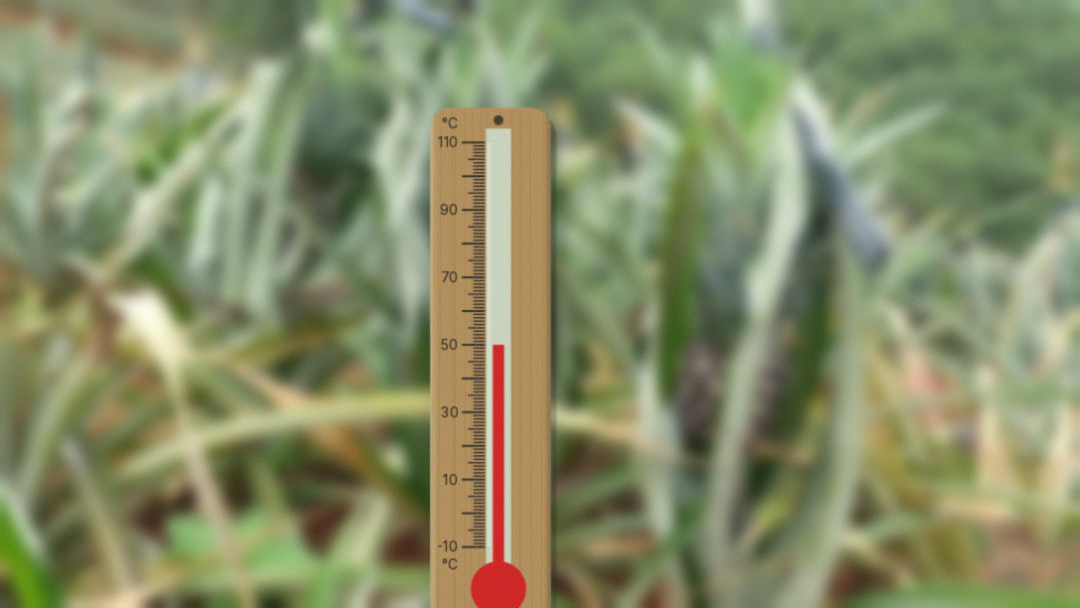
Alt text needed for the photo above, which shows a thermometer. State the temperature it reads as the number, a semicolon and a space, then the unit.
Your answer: 50; °C
